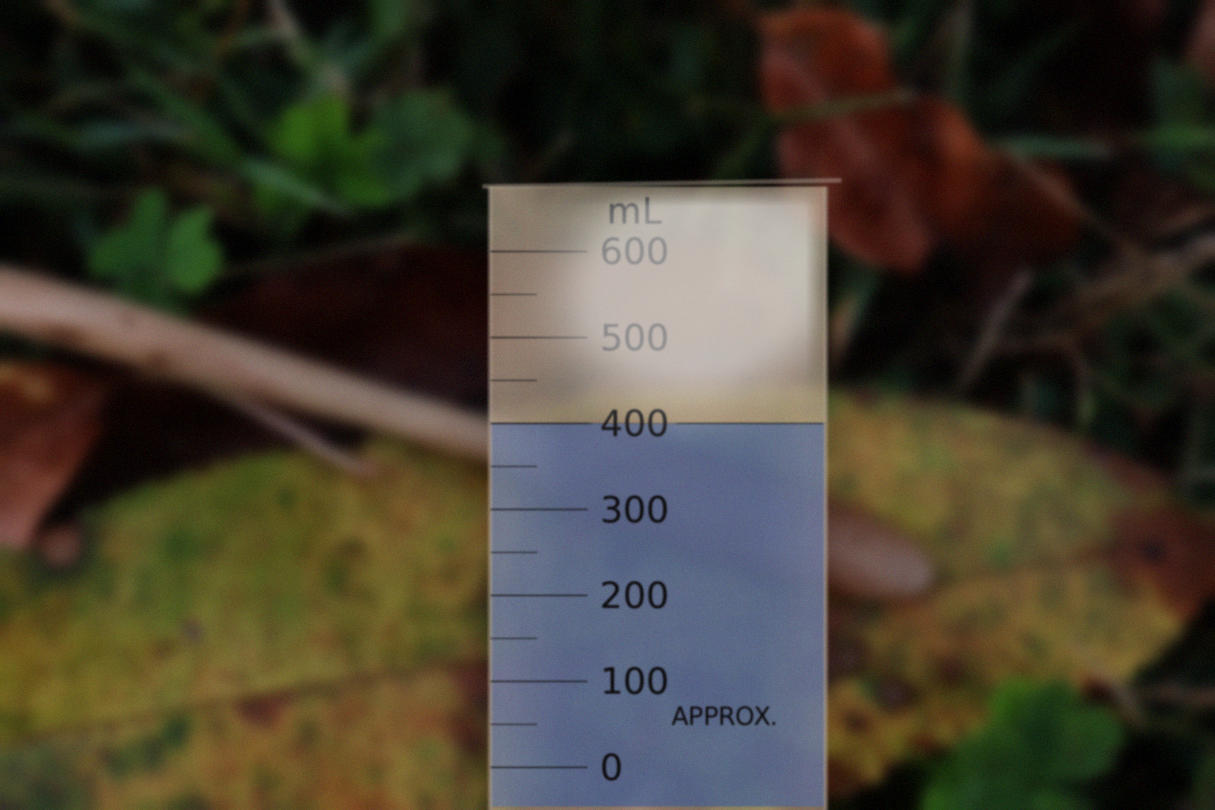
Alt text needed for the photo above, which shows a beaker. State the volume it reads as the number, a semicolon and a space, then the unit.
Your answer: 400; mL
